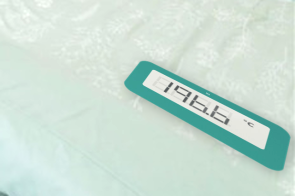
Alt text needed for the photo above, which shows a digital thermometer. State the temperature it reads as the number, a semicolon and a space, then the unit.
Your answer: 196.6; °C
